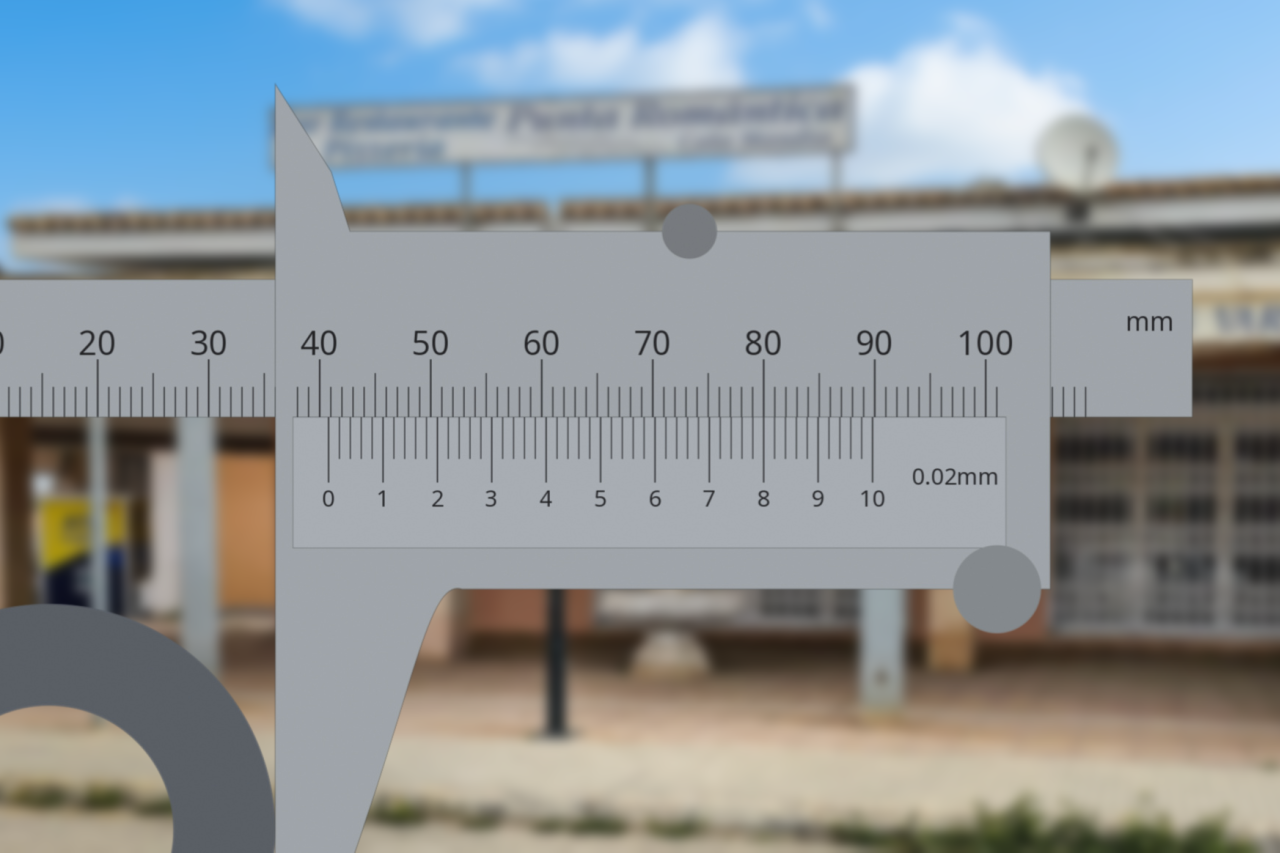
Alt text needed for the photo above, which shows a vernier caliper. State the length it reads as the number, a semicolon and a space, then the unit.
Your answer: 40.8; mm
